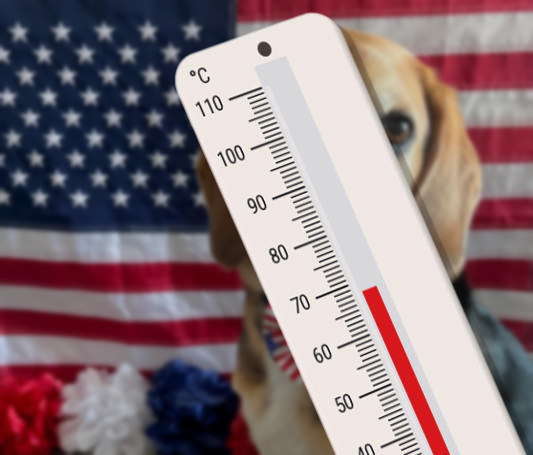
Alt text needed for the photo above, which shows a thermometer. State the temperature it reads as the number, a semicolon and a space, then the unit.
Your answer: 68; °C
